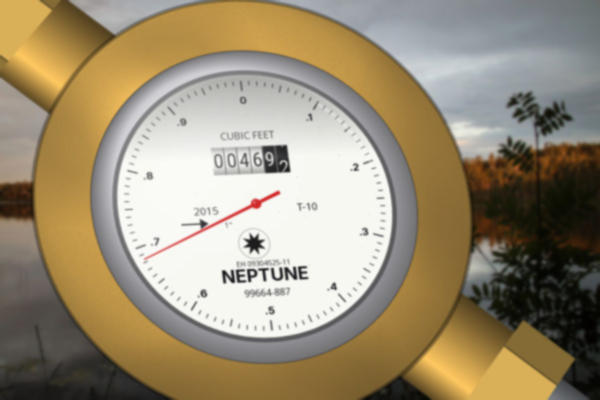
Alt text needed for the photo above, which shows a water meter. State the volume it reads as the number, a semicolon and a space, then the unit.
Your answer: 4691.68; ft³
